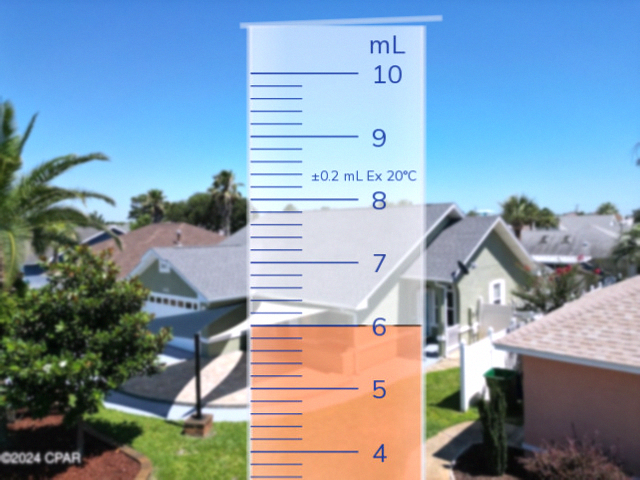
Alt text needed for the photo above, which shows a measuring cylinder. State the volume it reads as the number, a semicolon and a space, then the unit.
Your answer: 6; mL
